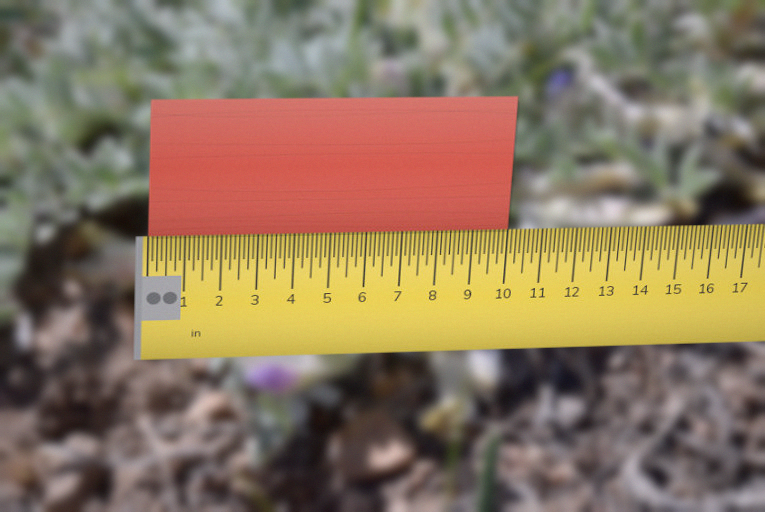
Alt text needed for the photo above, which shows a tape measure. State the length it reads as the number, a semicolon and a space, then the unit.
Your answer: 10; in
